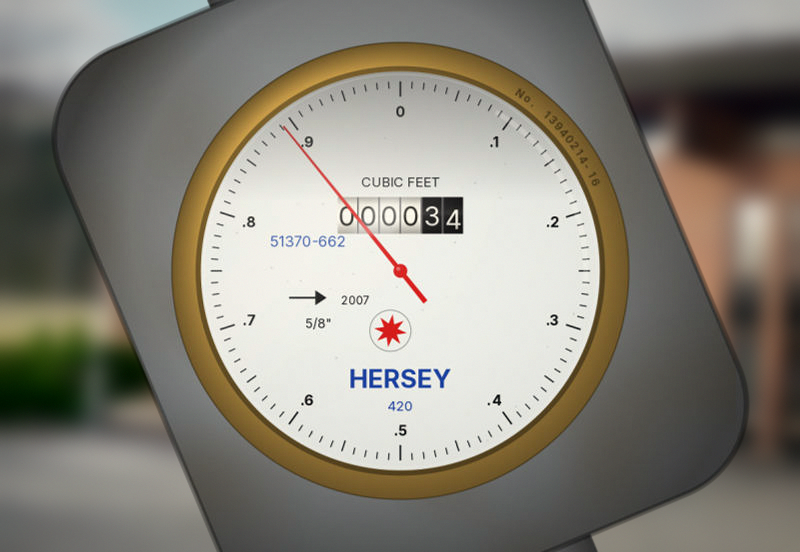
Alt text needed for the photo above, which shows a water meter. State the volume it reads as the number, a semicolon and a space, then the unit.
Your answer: 33.89; ft³
